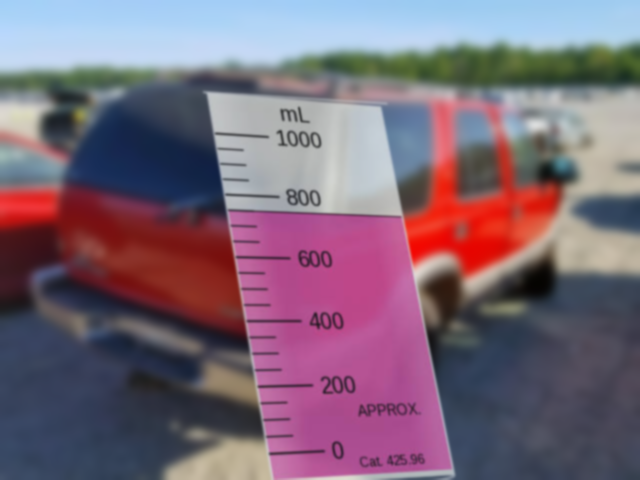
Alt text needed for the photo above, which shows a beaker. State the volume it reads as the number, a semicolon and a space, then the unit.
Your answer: 750; mL
